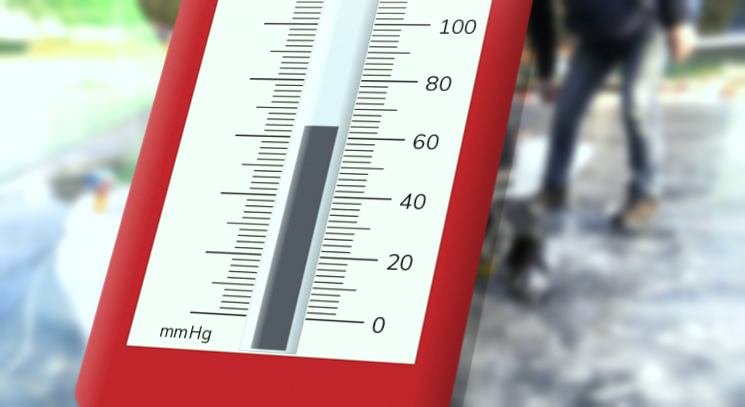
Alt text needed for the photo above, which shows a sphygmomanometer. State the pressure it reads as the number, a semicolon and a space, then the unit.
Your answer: 64; mmHg
